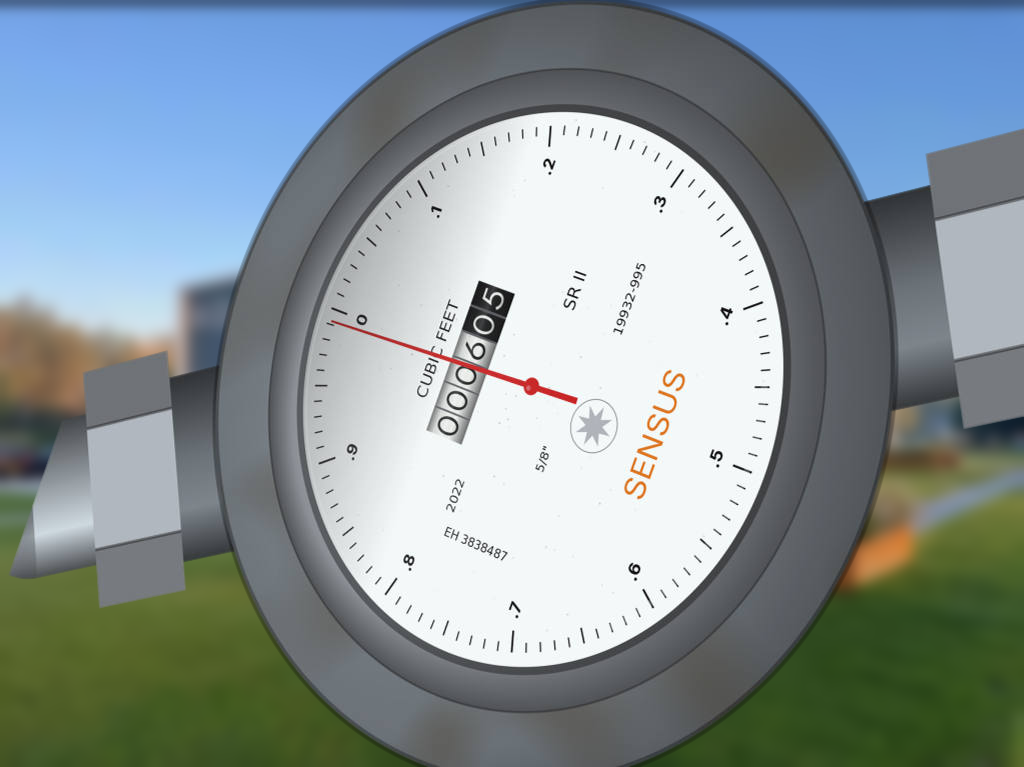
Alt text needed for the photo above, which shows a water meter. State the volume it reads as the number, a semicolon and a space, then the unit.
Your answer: 604.99; ft³
